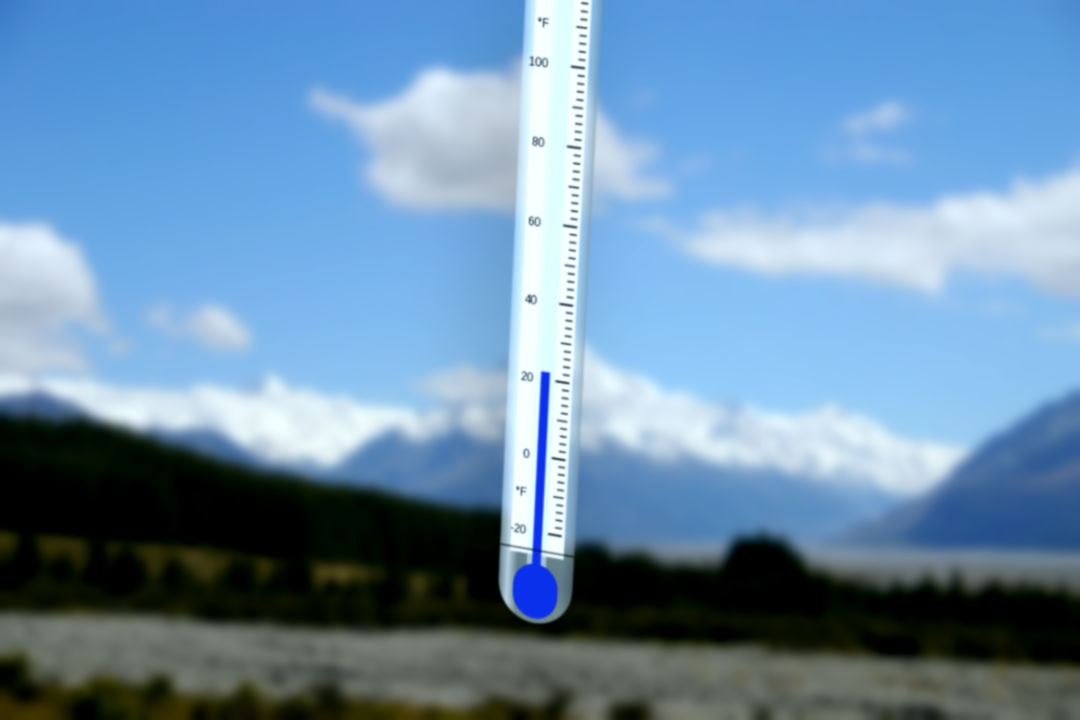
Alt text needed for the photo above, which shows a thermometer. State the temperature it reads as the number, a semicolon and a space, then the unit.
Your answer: 22; °F
